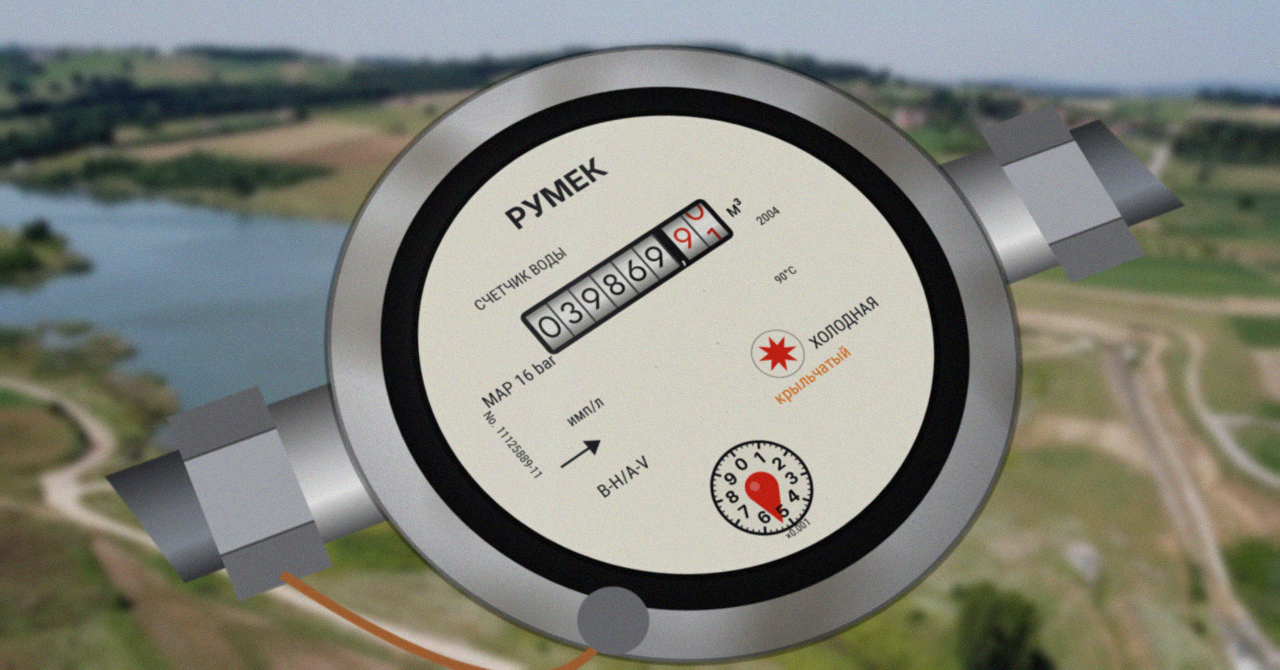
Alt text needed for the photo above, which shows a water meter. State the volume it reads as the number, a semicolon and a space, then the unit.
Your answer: 39869.905; m³
